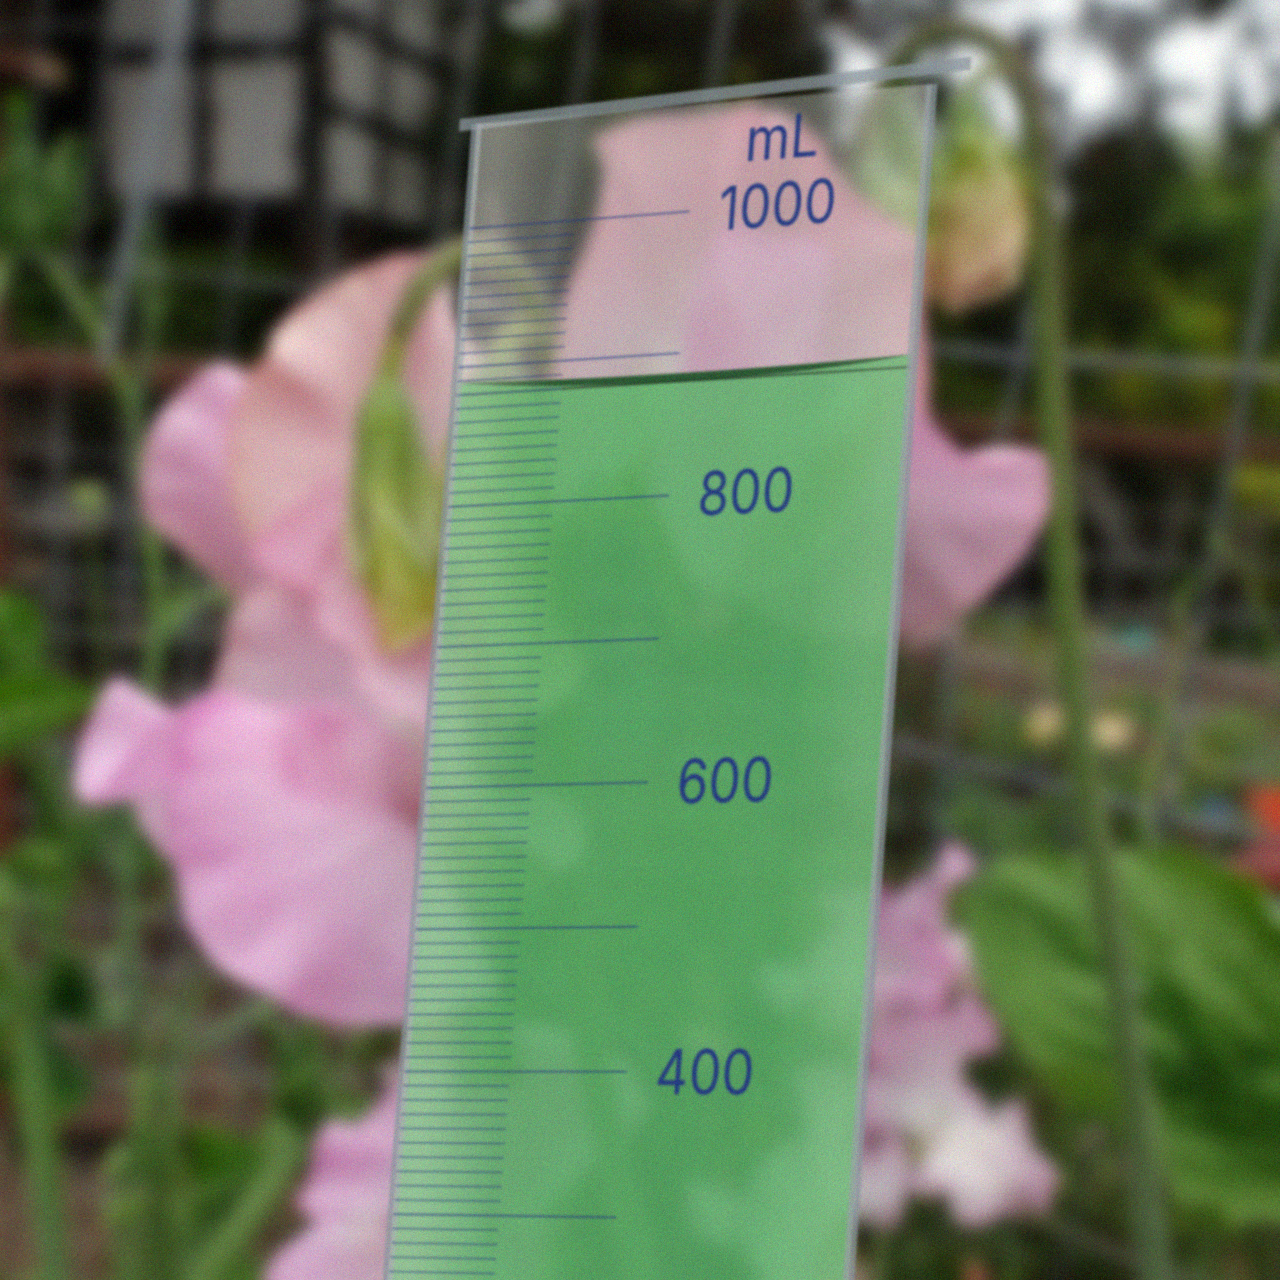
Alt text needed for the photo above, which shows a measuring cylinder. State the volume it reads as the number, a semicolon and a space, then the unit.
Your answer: 880; mL
